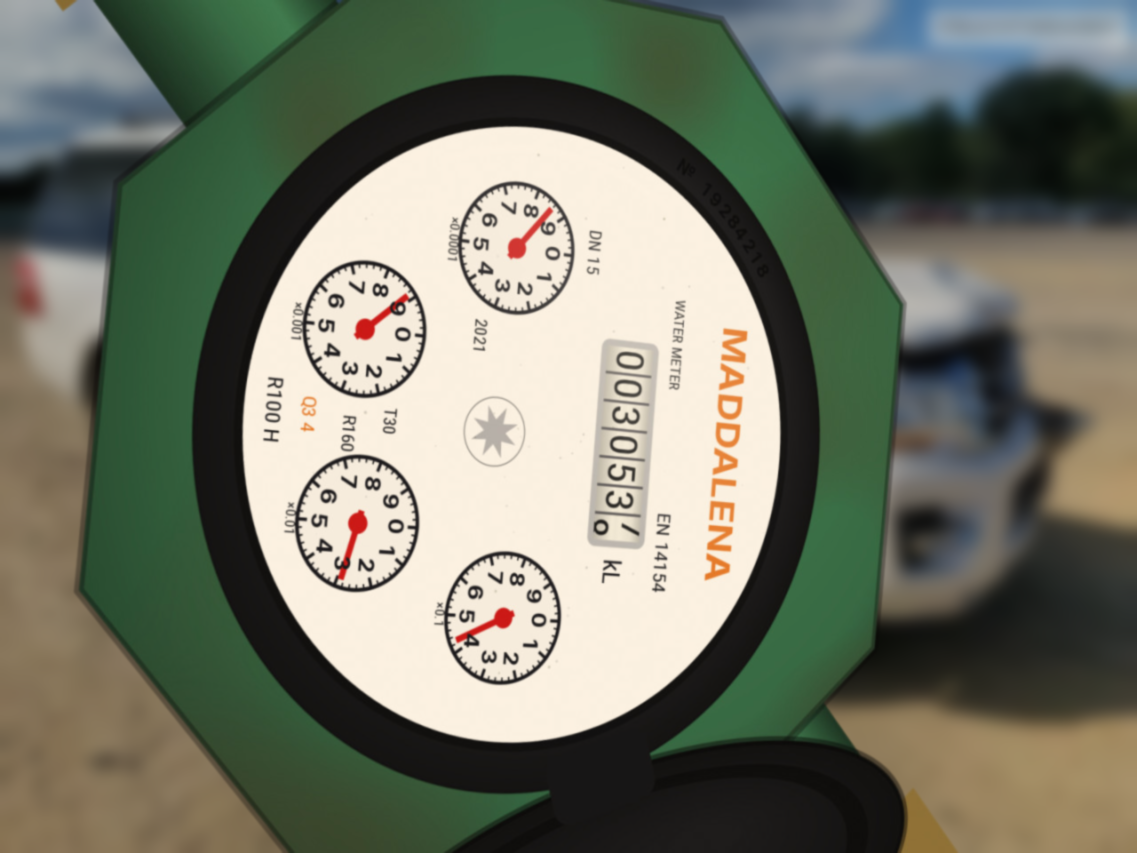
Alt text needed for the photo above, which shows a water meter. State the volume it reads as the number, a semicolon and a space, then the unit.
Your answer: 30537.4288; kL
